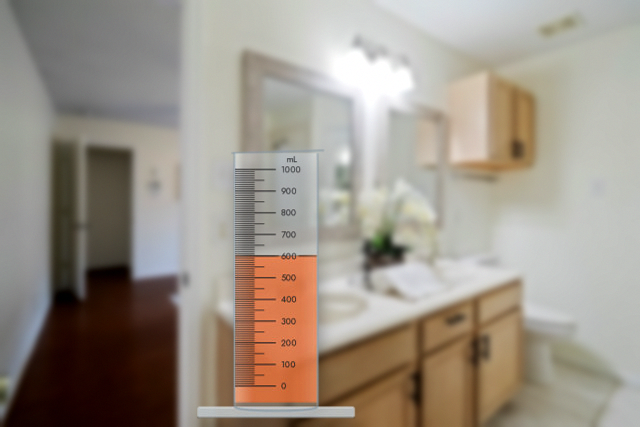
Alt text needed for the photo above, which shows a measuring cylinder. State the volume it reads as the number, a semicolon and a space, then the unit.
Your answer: 600; mL
